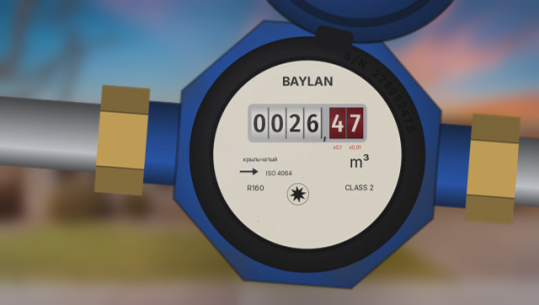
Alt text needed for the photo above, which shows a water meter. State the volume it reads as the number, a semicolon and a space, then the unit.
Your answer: 26.47; m³
